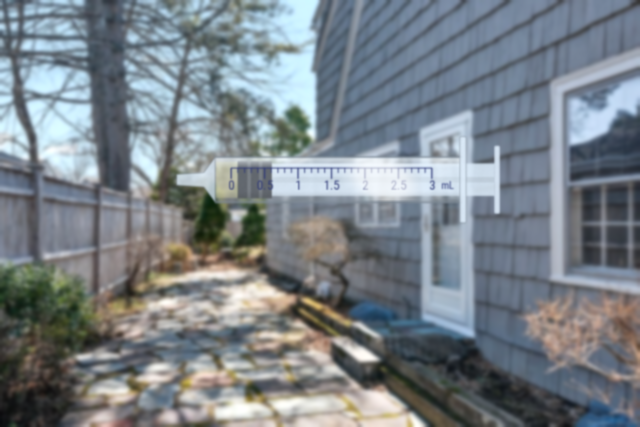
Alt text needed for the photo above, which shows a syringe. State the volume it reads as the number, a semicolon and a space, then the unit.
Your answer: 0.1; mL
